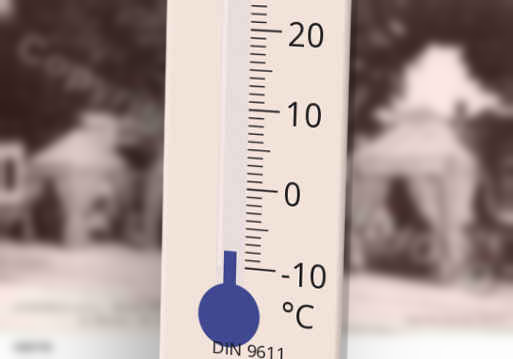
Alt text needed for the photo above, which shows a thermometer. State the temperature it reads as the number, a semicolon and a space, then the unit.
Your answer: -8; °C
